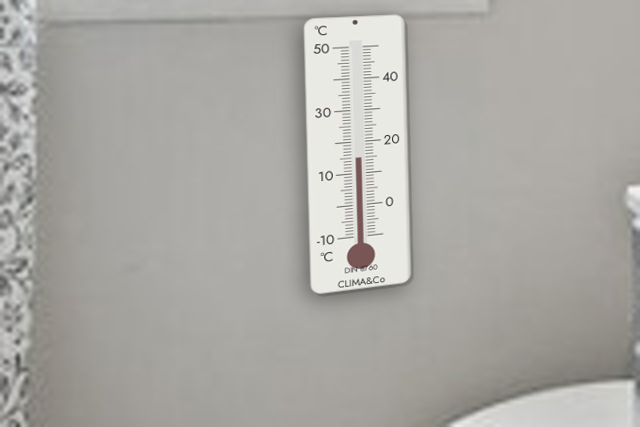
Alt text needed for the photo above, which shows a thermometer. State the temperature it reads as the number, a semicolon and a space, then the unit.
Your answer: 15; °C
